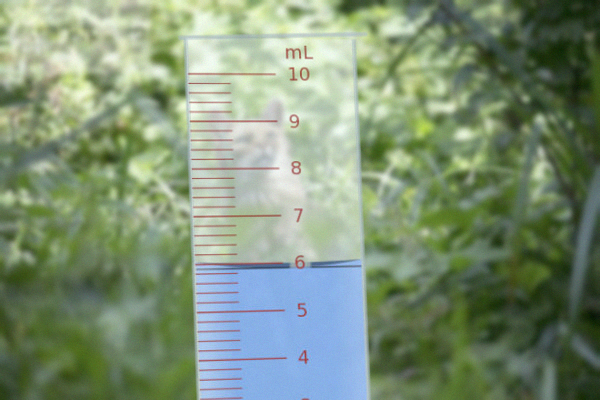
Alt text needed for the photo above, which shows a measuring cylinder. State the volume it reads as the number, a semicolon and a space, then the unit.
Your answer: 5.9; mL
